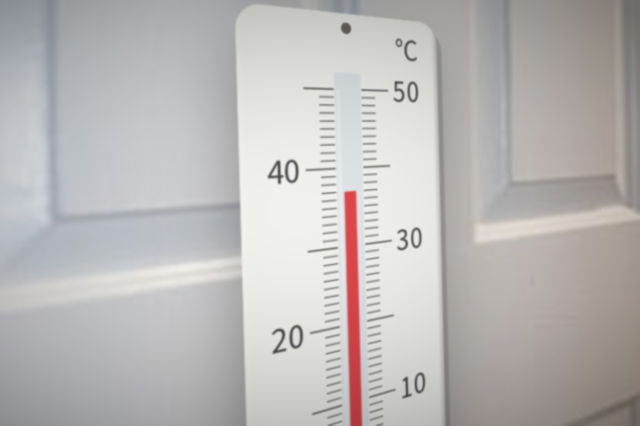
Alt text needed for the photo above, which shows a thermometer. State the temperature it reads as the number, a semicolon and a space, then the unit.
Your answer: 37; °C
